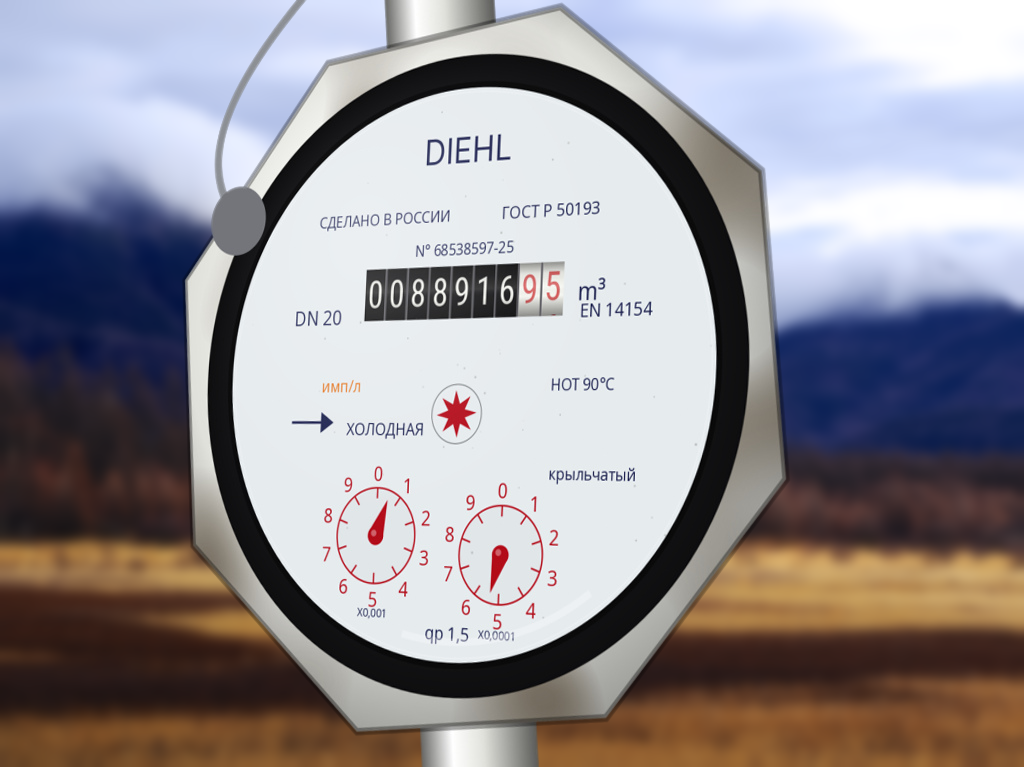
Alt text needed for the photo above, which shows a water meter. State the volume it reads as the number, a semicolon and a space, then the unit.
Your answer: 88916.9505; m³
